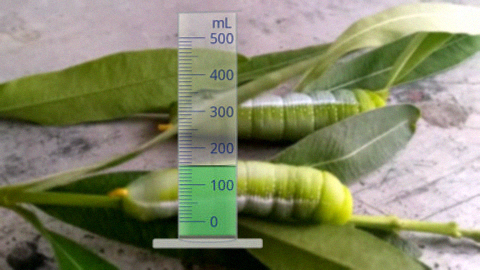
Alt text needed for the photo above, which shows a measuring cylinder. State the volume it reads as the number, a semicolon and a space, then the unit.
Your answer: 150; mL
